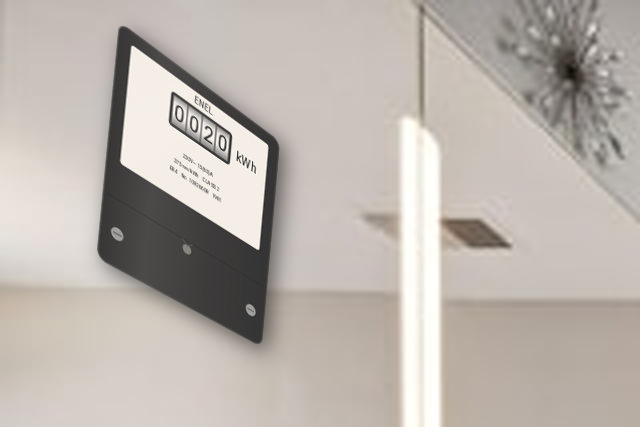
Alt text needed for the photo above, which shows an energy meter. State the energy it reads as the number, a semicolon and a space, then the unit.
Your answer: 20; kWh
